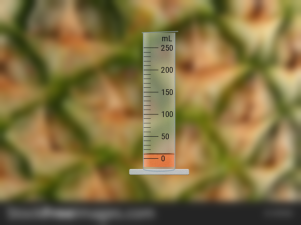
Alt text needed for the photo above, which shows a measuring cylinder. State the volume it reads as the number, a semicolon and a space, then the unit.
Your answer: 10; mL
